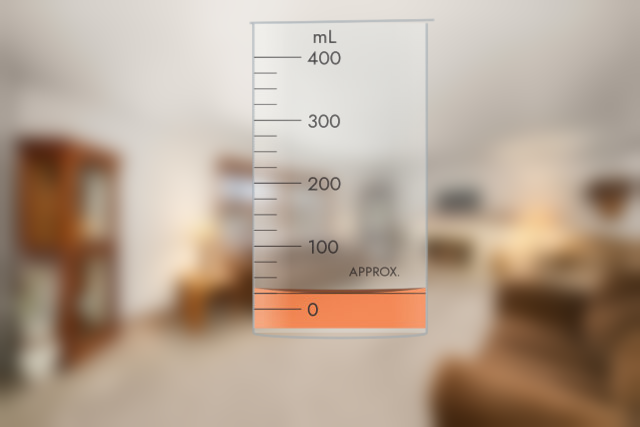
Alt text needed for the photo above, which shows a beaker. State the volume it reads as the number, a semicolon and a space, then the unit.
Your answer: 25; mL
